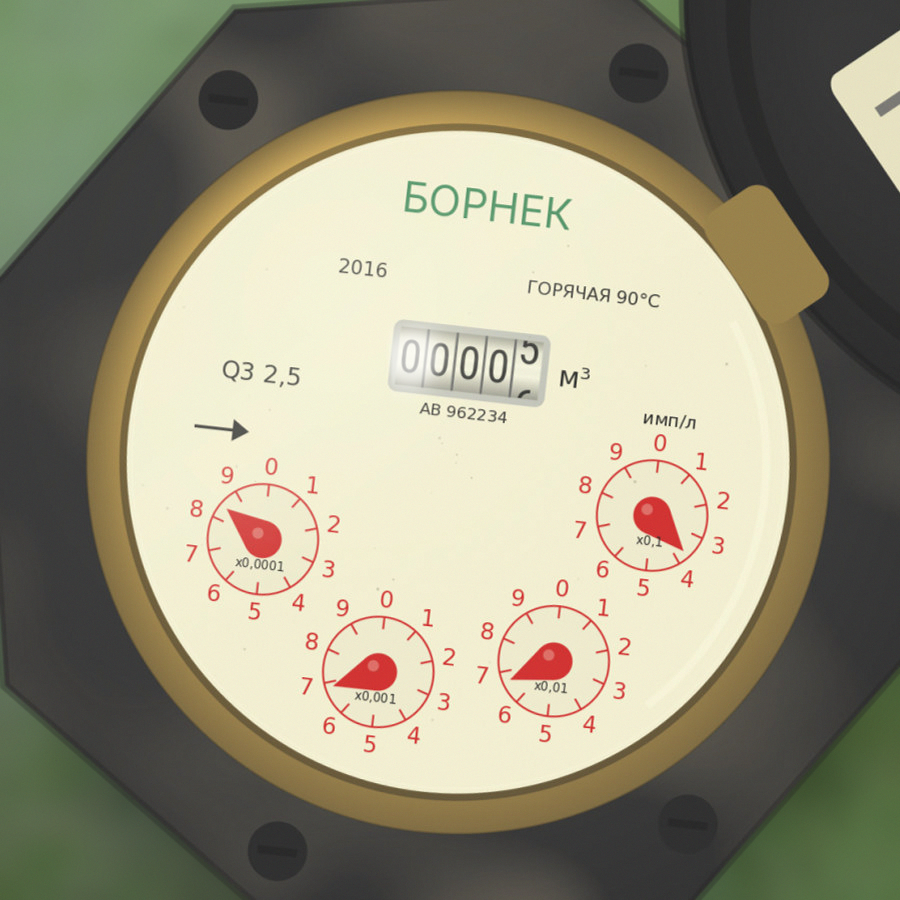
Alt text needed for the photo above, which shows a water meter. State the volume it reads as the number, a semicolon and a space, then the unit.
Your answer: 5.3668; m³
